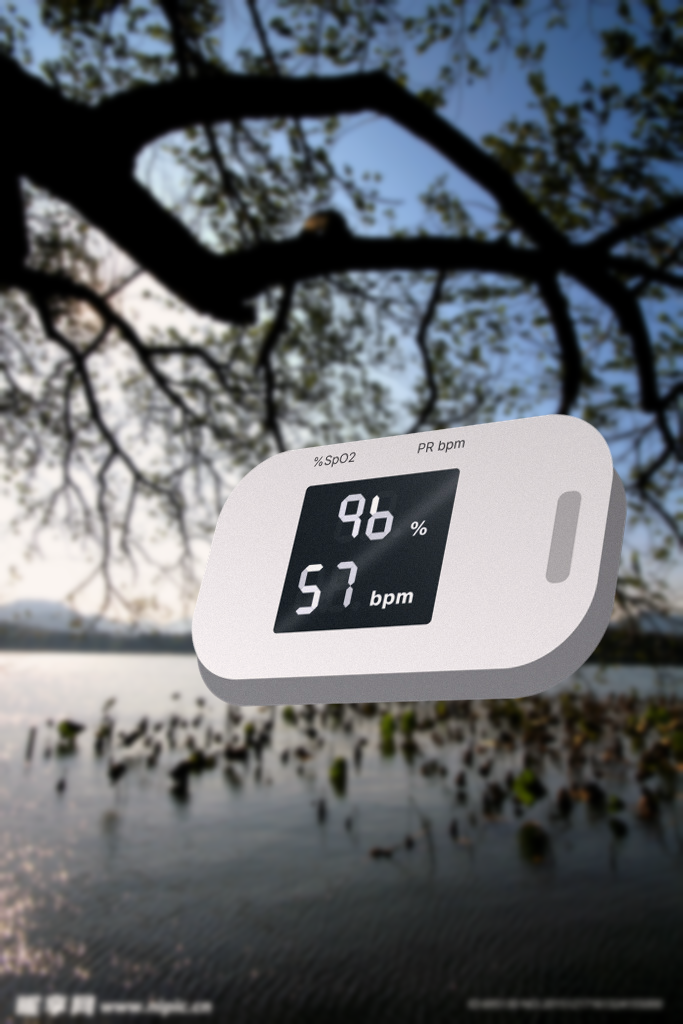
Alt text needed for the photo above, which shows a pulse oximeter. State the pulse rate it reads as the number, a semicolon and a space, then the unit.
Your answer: 57; bpm
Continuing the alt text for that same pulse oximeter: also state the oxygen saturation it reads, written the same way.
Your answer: 96; %
